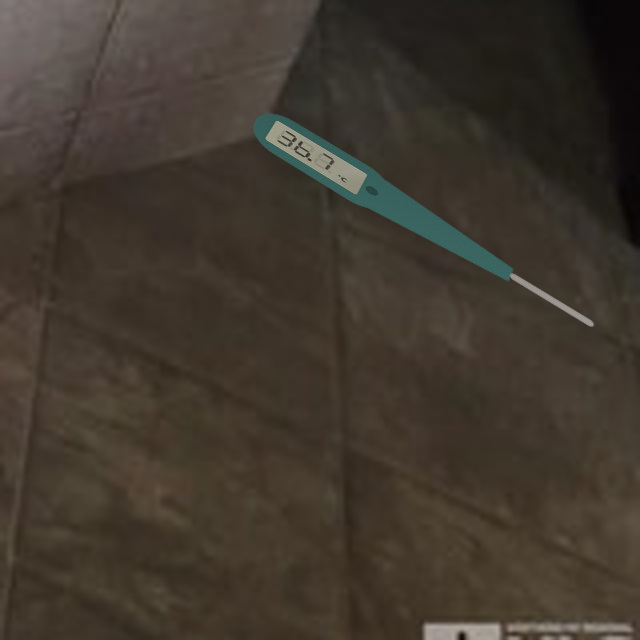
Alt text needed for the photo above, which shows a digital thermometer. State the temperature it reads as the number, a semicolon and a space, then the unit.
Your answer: 36.7; °C
